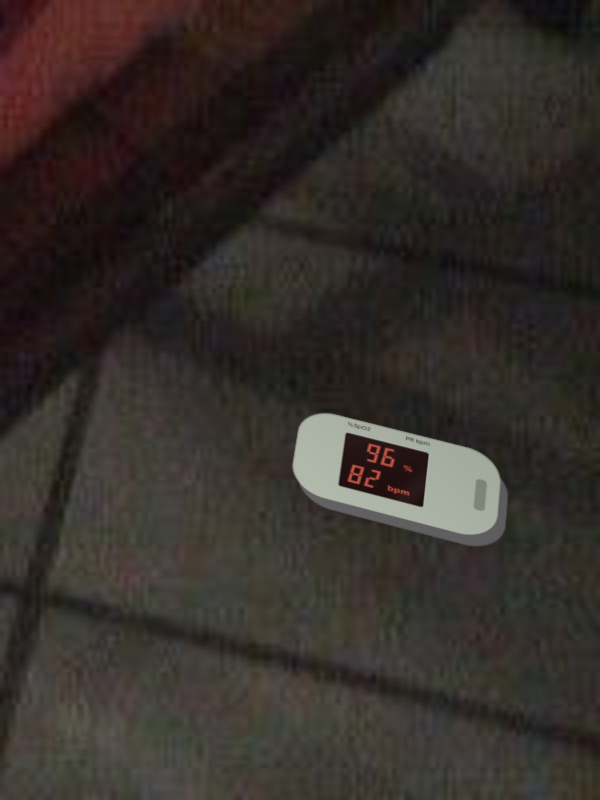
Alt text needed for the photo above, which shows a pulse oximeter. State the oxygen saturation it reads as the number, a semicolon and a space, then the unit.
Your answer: 96; %
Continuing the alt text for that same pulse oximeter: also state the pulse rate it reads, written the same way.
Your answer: 82; bpm
